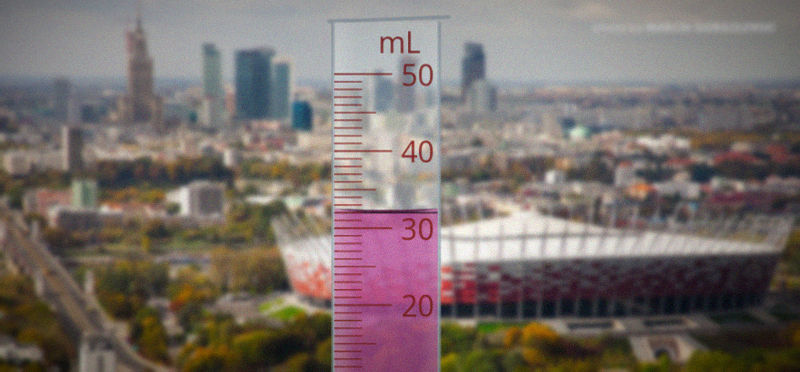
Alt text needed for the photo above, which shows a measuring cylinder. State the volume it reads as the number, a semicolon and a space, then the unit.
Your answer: 32; mL
